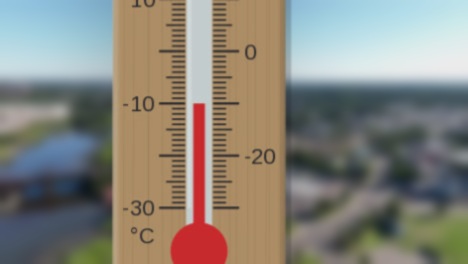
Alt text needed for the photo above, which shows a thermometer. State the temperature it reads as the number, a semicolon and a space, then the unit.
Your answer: -10; °C
